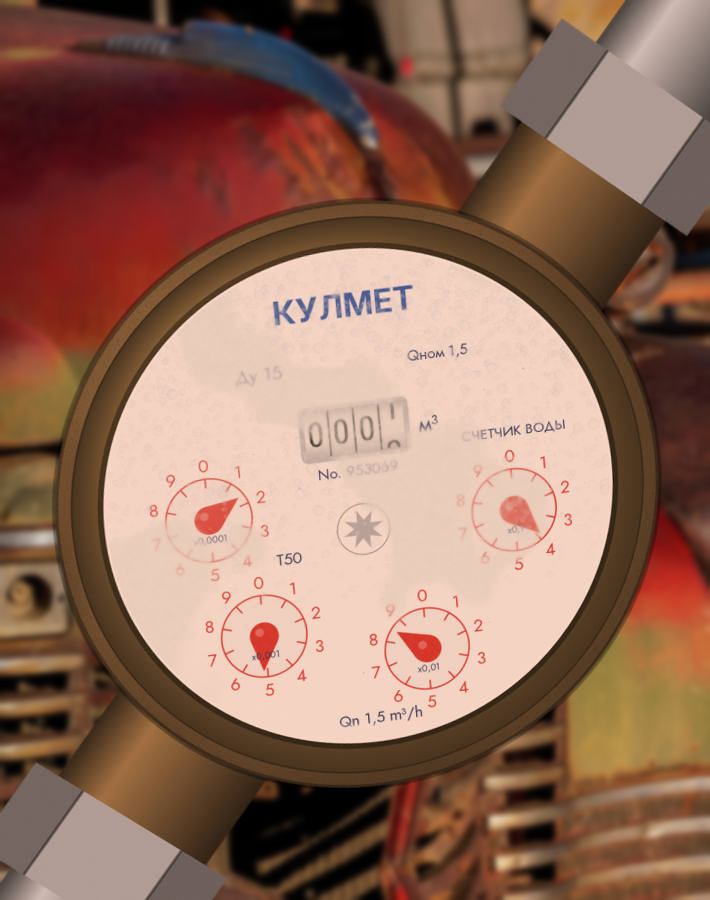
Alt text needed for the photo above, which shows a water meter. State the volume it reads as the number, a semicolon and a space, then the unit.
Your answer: 1.3851; m³
